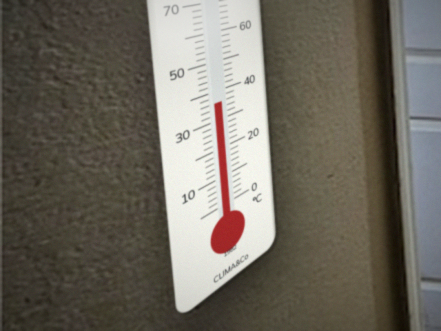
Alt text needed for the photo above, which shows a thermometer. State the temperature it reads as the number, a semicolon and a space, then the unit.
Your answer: 36; °C
